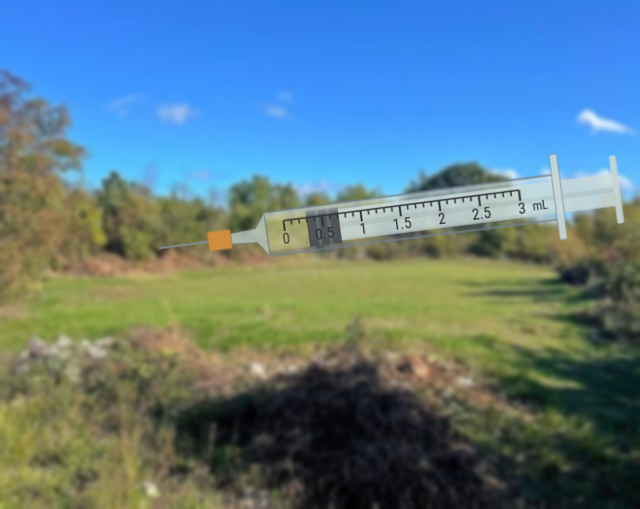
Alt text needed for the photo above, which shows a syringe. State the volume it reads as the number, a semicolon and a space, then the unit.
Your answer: 0.3; mL
